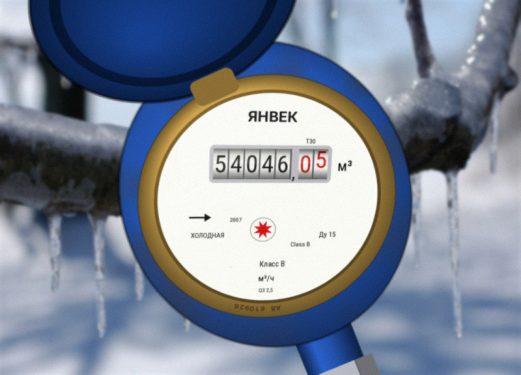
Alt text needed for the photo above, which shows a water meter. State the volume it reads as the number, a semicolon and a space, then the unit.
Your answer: 54046.05; m³
